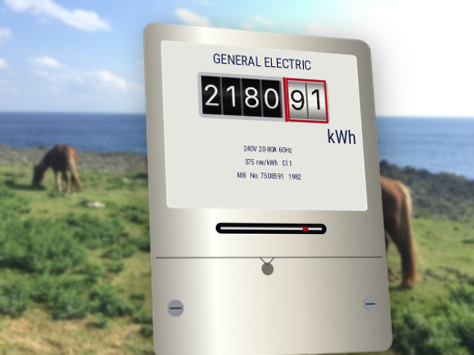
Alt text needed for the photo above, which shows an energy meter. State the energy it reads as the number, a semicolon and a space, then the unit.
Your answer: 2180.91; kWh
